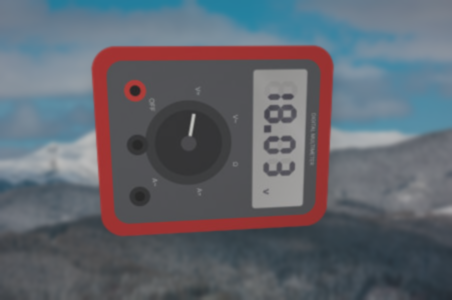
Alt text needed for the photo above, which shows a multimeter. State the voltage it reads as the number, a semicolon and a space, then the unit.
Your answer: 18.03; V
